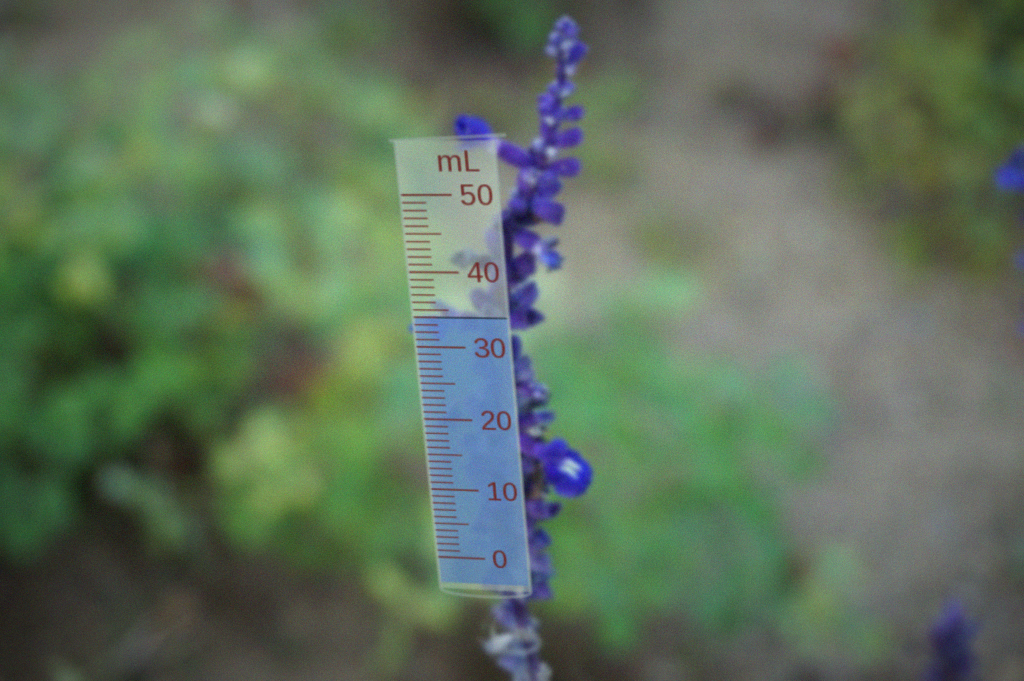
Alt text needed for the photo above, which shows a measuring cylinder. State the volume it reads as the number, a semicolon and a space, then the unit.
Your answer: 34; mL
